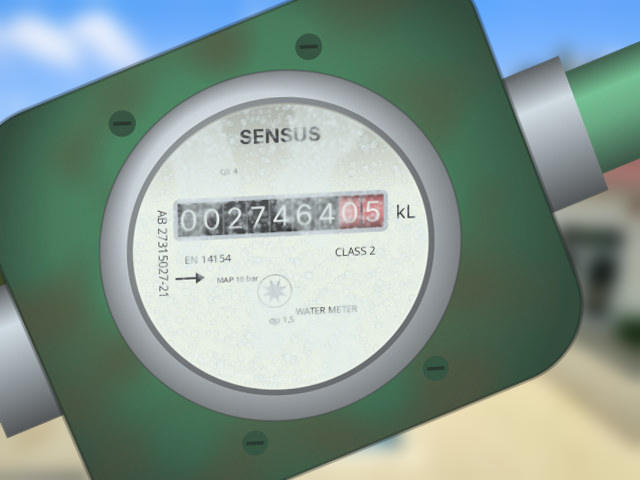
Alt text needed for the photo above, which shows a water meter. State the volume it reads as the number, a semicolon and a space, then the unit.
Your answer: 27464.05; kL
